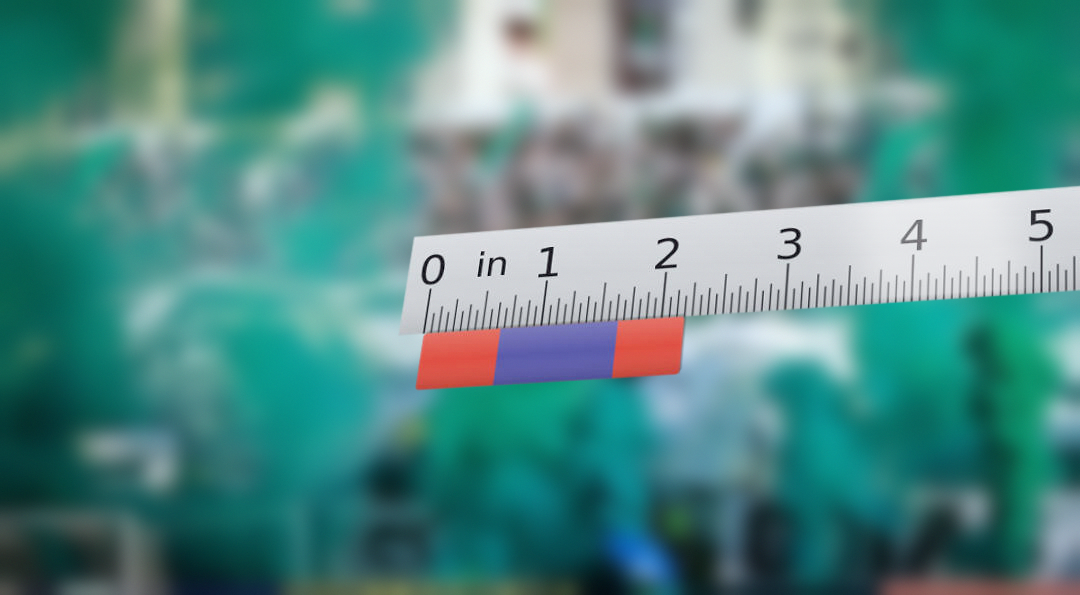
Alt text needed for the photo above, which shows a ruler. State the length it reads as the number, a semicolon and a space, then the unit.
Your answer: 2.1875; in
